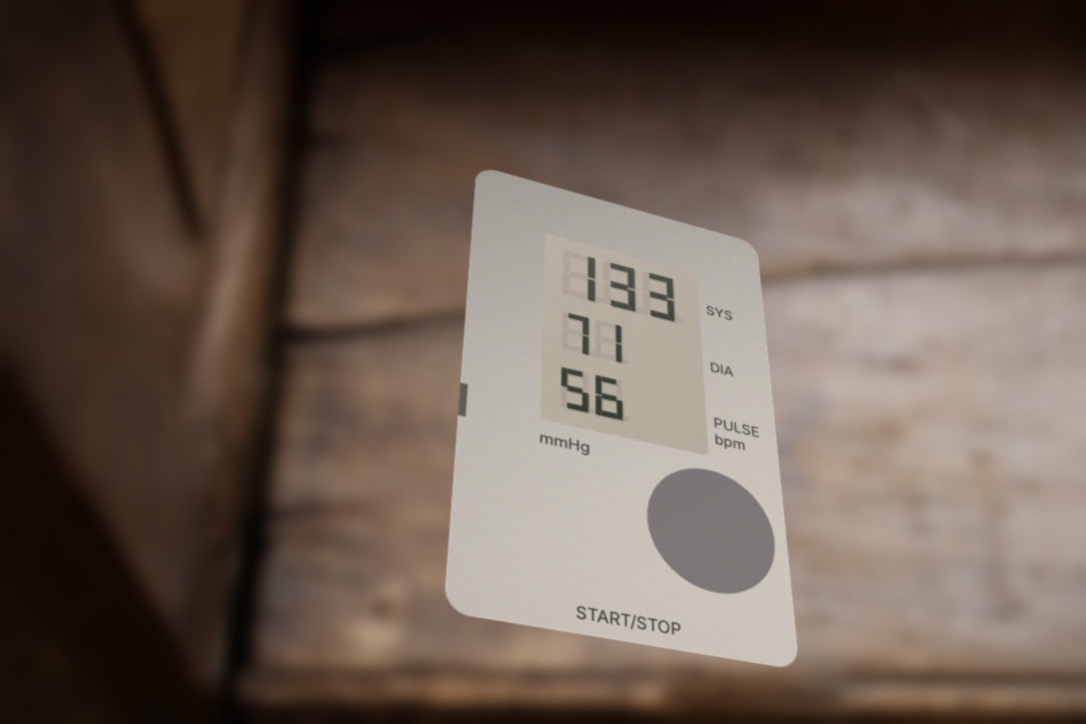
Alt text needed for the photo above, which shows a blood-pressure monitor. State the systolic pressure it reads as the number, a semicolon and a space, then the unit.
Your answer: 133; mmHg
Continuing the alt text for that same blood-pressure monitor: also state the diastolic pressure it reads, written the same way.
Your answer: 71; mmHg
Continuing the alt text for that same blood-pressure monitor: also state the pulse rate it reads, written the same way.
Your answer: 56; bpm
